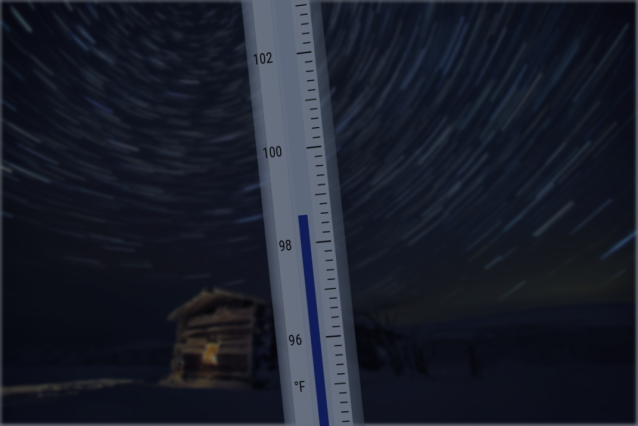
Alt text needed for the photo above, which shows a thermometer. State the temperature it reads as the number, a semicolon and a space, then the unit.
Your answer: 98.6; °F
